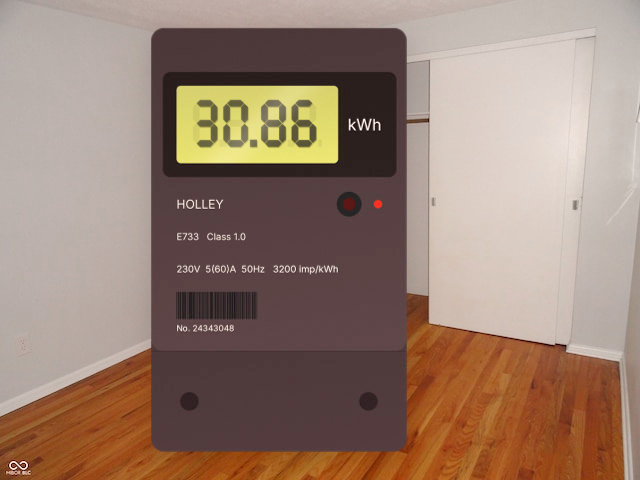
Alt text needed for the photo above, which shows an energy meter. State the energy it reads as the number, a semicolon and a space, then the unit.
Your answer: 30.86; kWh
